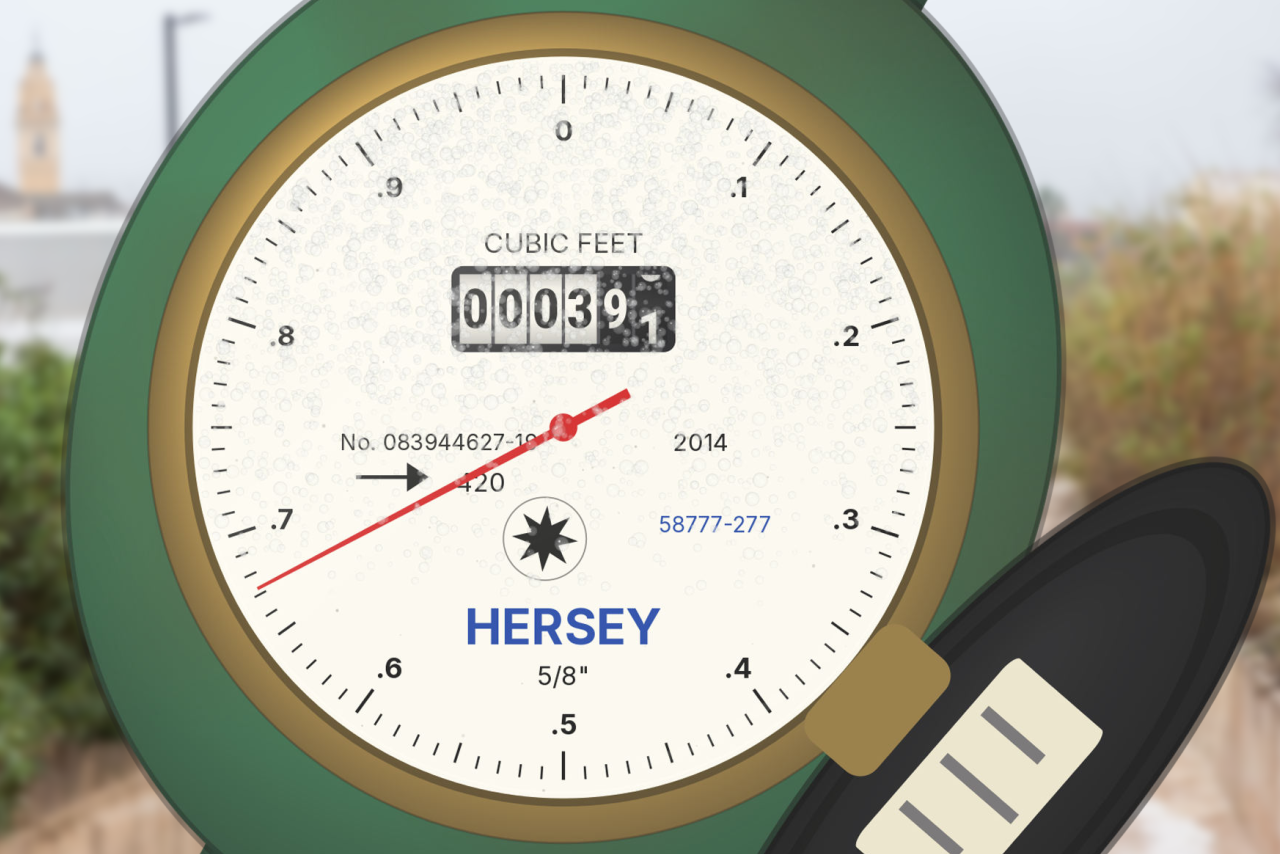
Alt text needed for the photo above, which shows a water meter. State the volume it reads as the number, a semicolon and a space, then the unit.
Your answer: 390.67; ft³
